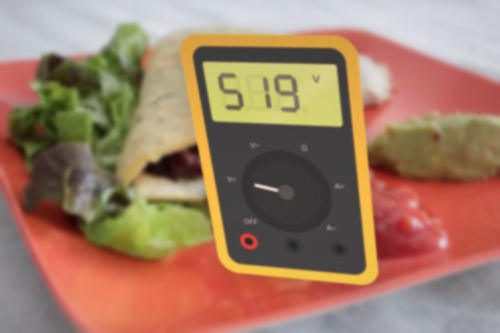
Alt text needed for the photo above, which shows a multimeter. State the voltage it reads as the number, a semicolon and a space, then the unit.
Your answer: 519; V
